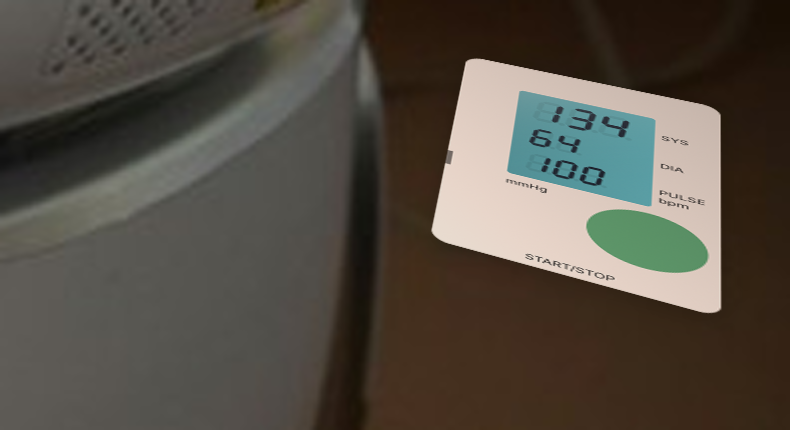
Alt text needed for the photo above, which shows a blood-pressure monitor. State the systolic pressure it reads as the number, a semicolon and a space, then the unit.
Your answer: 134; mmHg
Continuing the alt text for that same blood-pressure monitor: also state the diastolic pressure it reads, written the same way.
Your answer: 64; mmHg
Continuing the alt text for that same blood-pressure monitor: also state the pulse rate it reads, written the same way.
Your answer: 100; bpm
